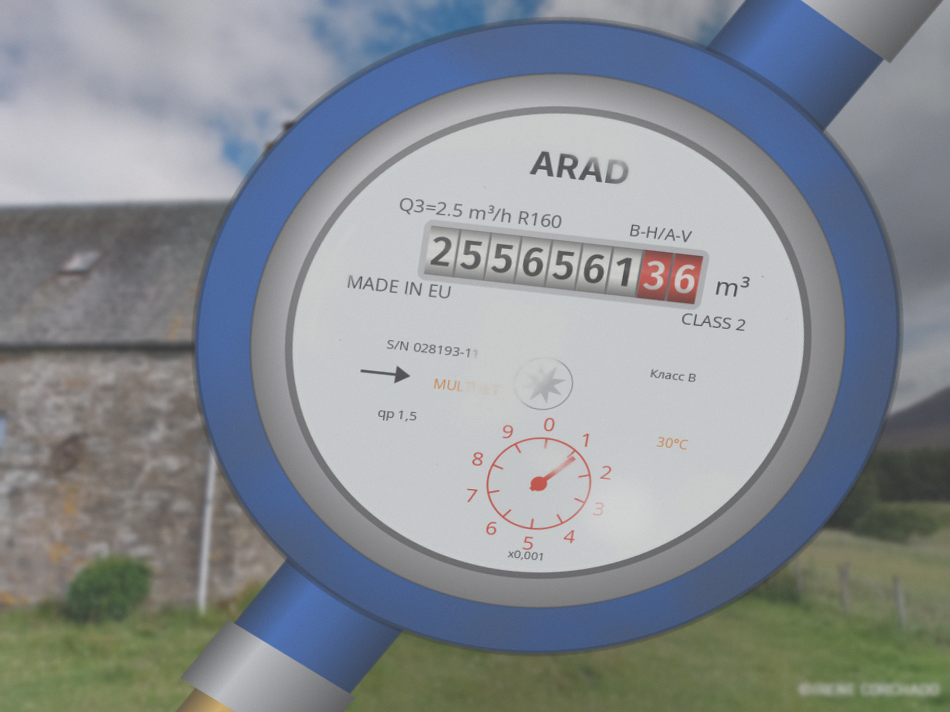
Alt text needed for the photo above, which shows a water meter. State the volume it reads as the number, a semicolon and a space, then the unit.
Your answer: 2556561.361; m³
